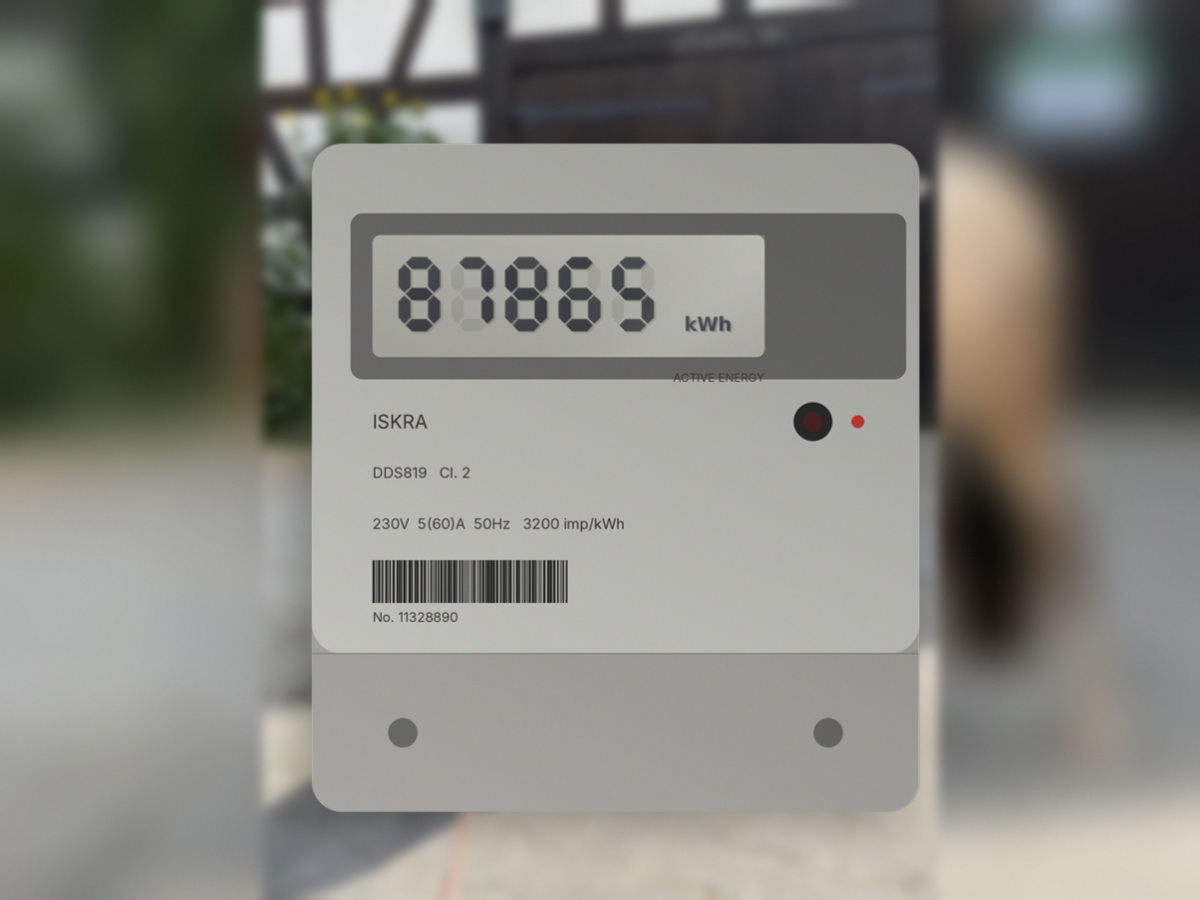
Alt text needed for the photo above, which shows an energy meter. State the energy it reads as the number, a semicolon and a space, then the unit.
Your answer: 87865; kWh
